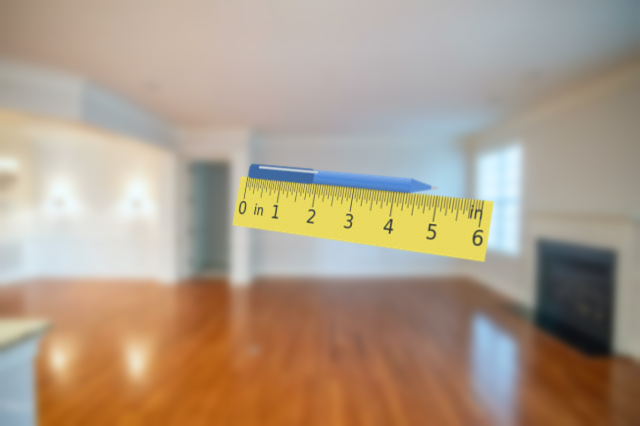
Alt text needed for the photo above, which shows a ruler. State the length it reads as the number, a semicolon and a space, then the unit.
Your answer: 5; in
